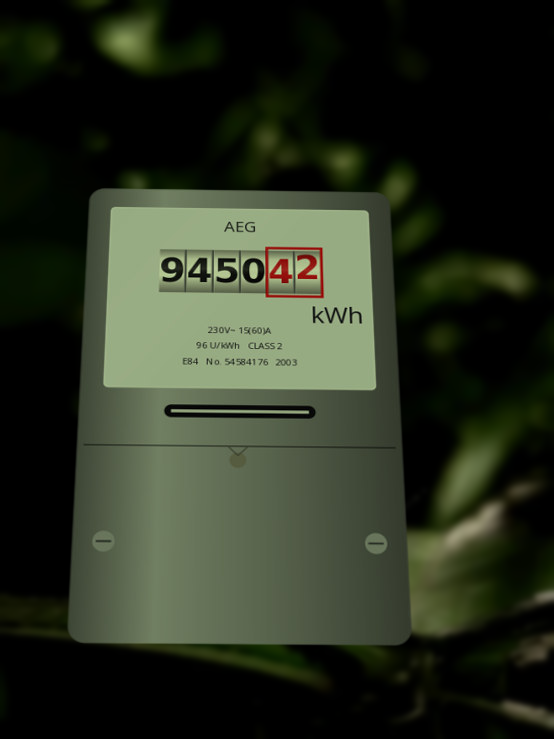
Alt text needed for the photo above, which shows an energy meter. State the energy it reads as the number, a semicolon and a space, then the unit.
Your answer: 9450.42; kWh
